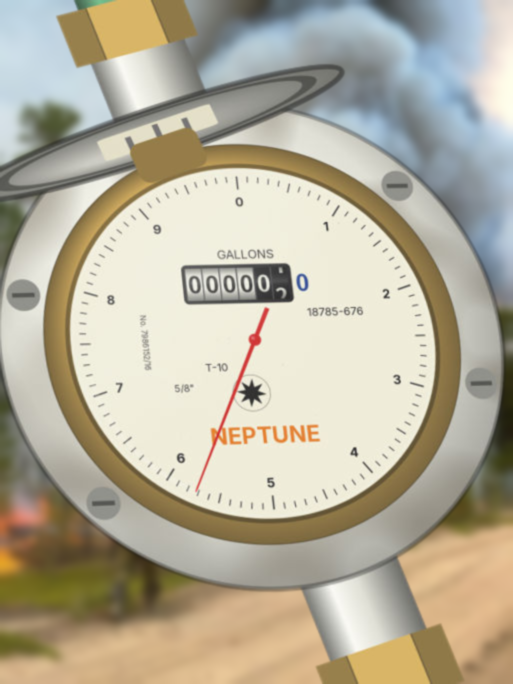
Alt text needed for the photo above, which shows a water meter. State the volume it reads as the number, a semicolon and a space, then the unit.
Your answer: 15.7; gal
